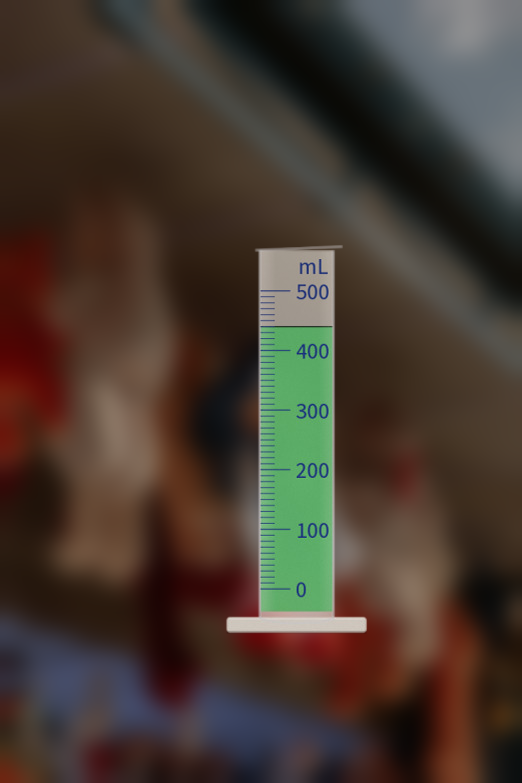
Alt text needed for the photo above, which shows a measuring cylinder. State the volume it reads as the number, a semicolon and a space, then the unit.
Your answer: 440; mL
